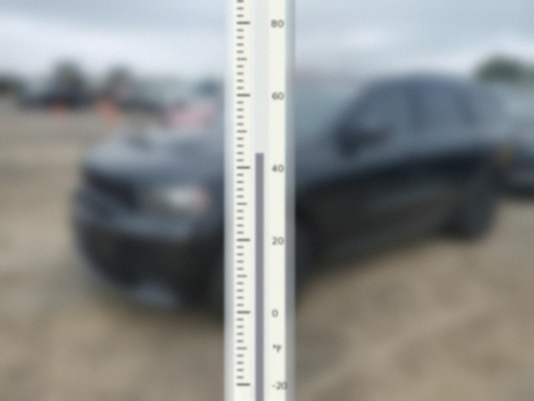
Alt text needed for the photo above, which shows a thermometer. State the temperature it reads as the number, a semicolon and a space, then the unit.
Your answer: 44; °F
